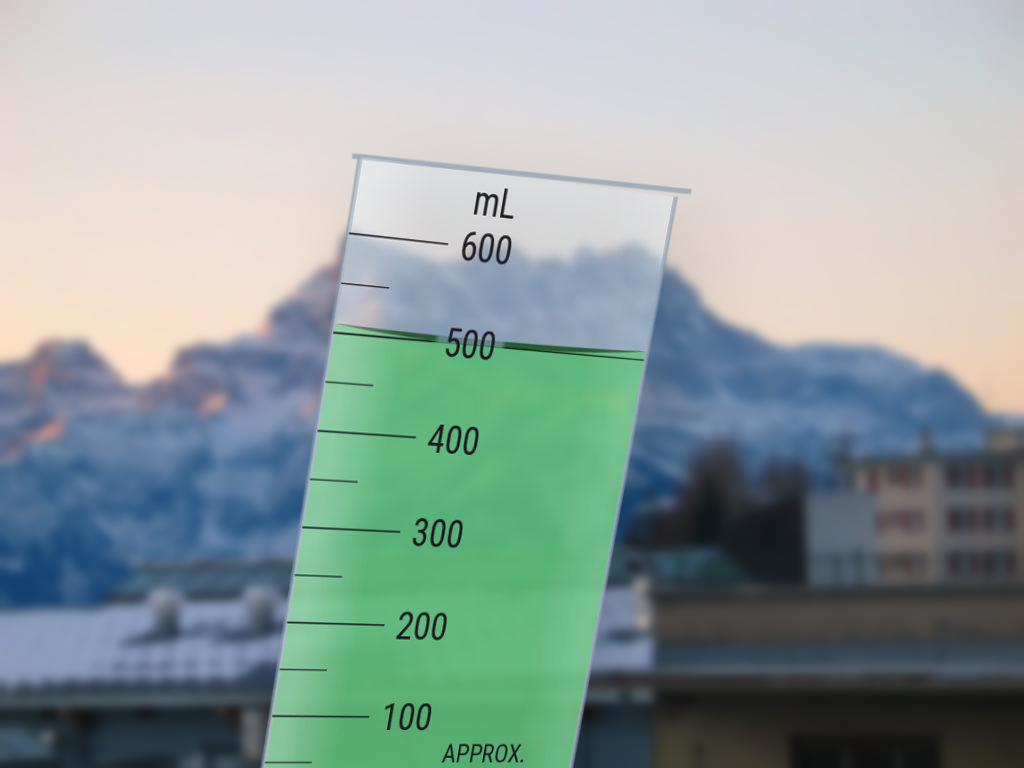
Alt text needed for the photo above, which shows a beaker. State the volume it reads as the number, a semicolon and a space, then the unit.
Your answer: 500; mL
